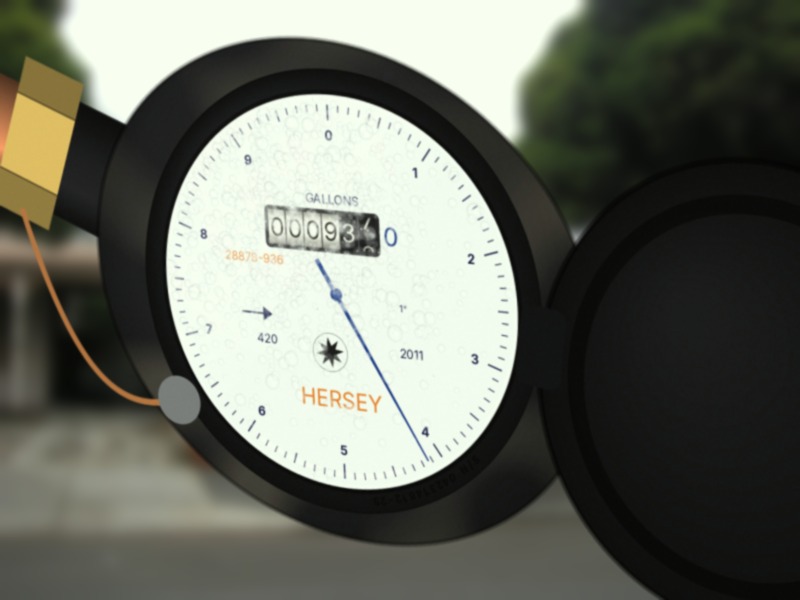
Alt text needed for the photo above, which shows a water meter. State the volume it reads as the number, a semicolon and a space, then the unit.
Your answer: 9374.1; gal
